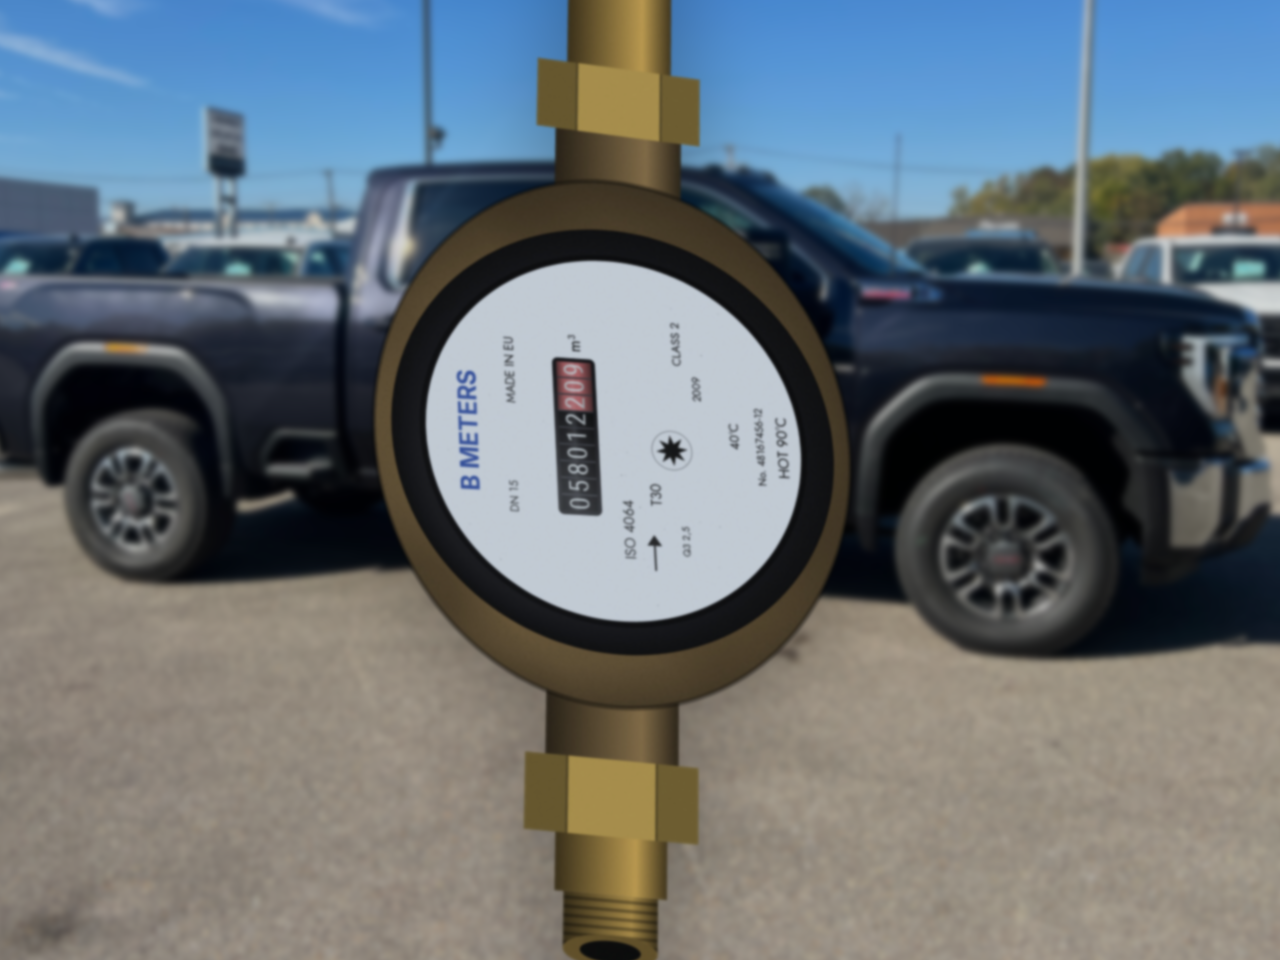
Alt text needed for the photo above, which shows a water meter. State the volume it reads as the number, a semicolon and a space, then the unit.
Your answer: 58012.209; m³
